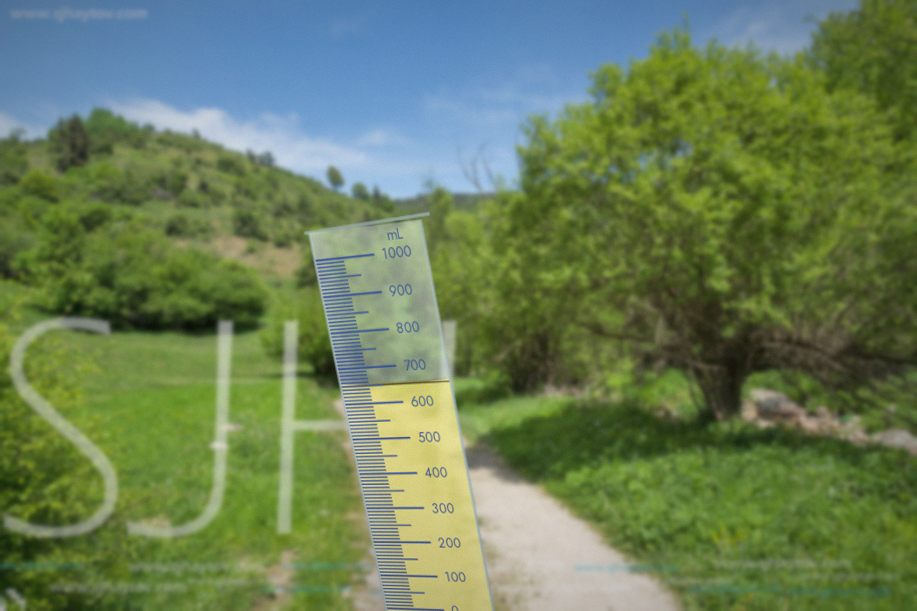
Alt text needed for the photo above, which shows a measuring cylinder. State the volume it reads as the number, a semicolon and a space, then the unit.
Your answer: 650; mL
